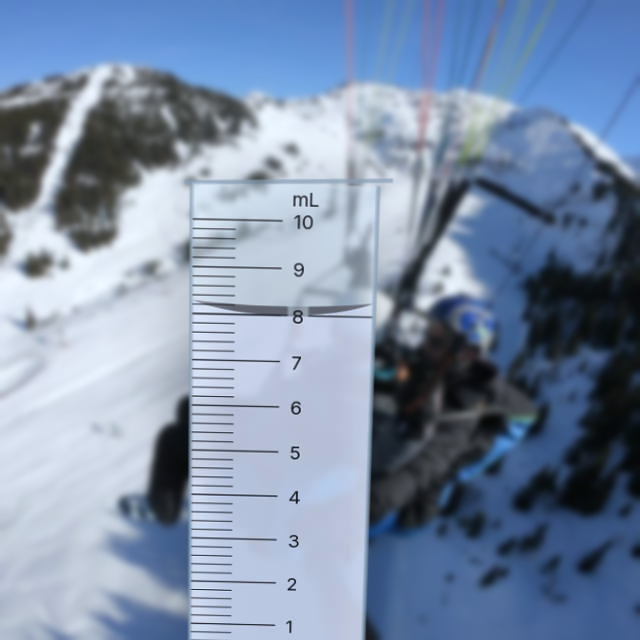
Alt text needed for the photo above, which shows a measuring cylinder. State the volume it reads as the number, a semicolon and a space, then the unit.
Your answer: 8; mL
